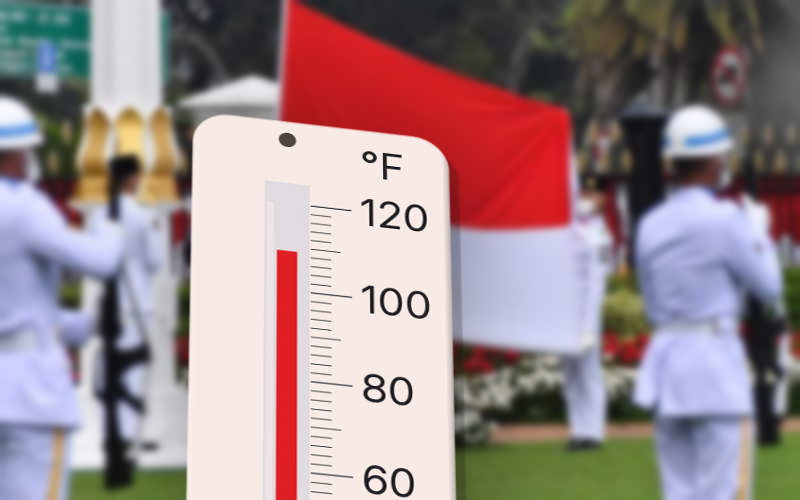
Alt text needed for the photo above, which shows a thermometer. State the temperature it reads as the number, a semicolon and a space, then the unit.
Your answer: 109; °F
